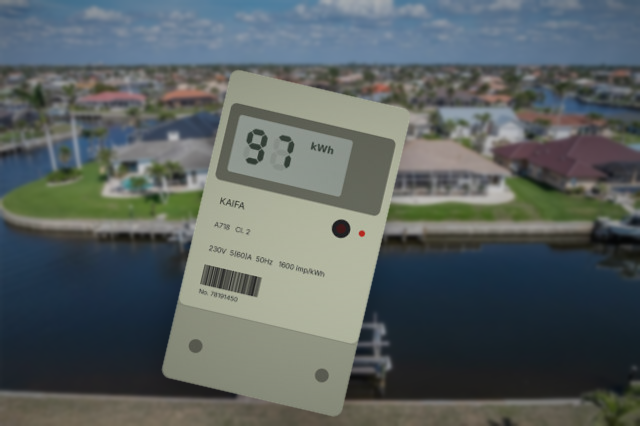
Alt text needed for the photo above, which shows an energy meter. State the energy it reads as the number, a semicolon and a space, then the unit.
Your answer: 97; kWh
